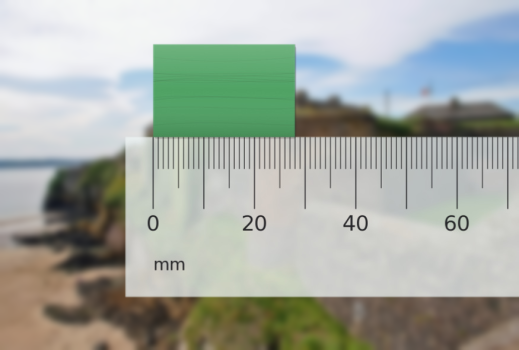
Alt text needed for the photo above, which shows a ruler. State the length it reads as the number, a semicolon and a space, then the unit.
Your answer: 28; mm
